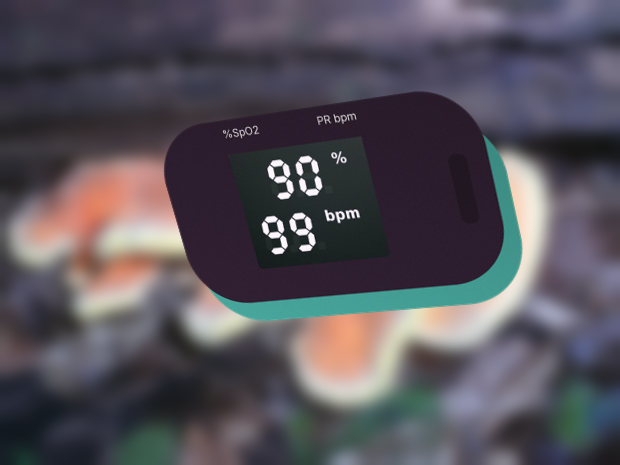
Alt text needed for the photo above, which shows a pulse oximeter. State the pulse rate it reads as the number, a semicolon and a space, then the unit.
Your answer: 99; bpm
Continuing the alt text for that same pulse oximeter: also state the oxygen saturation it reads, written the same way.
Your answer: 90; %
